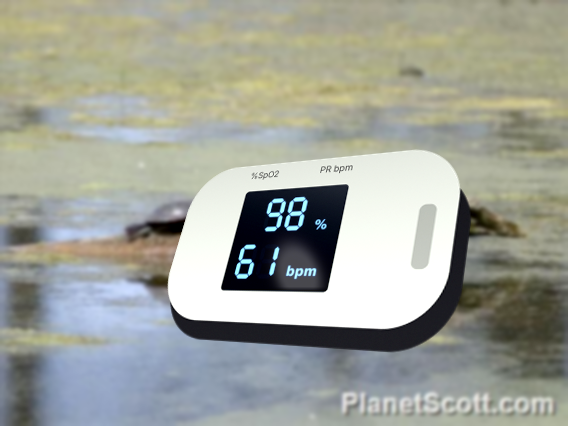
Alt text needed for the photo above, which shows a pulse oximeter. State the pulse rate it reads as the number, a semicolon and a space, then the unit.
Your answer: 61; bpm
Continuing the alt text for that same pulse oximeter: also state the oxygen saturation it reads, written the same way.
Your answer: 98; %
